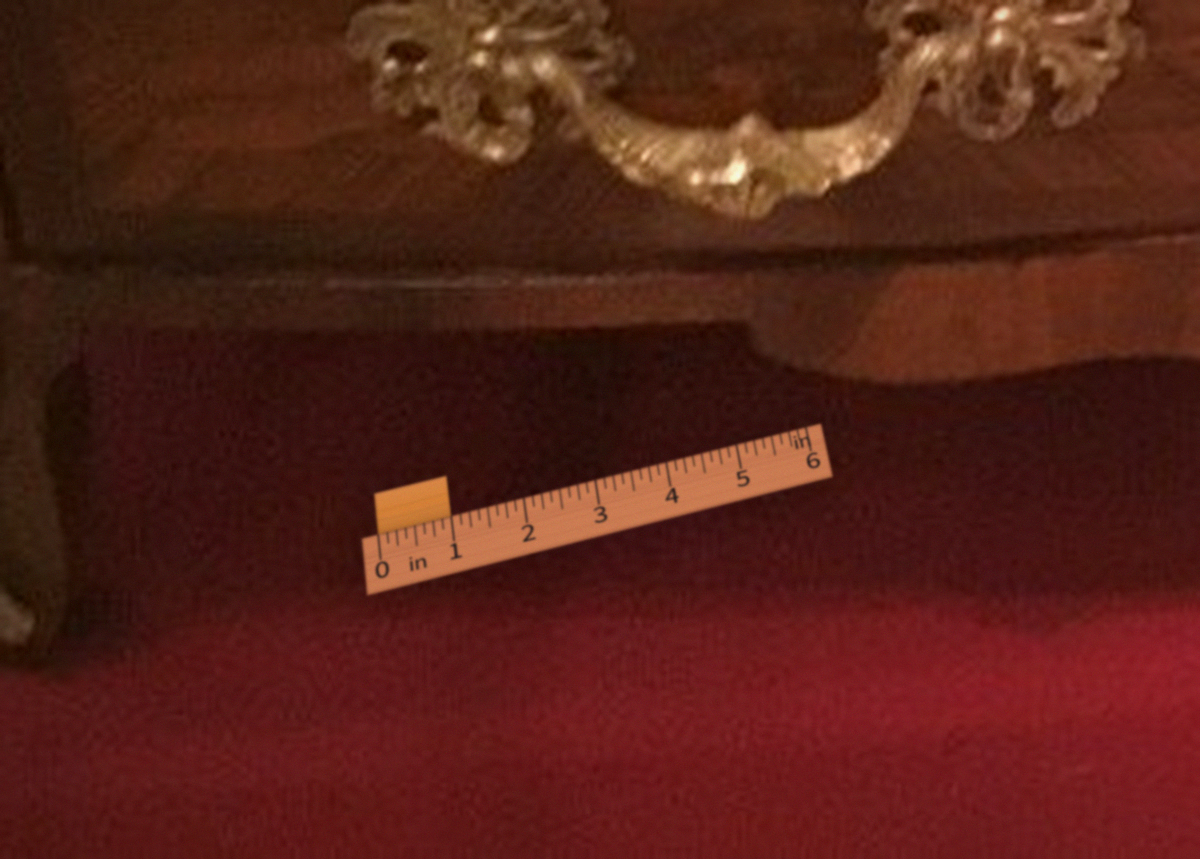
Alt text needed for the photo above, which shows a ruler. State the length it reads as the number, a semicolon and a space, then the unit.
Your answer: 1; in
